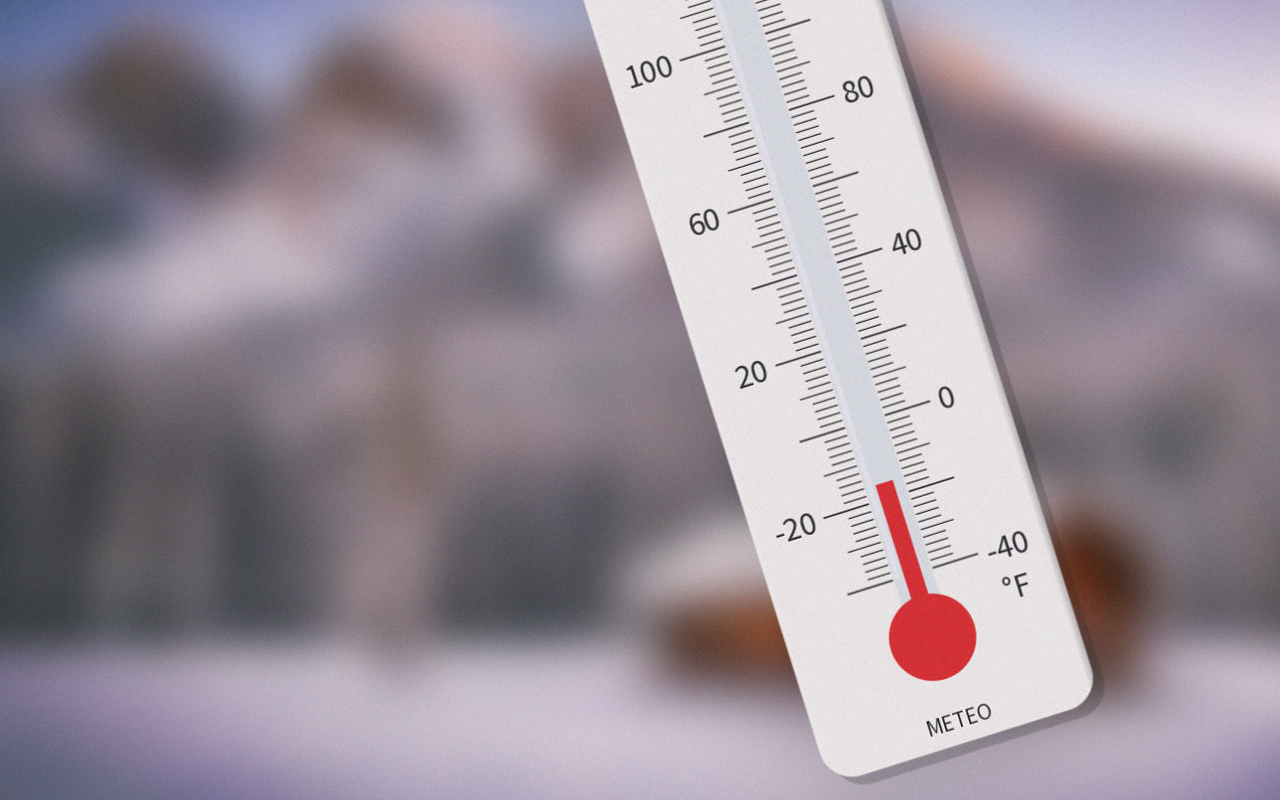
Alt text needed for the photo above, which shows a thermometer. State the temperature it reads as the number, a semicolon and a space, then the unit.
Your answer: -16; °F
